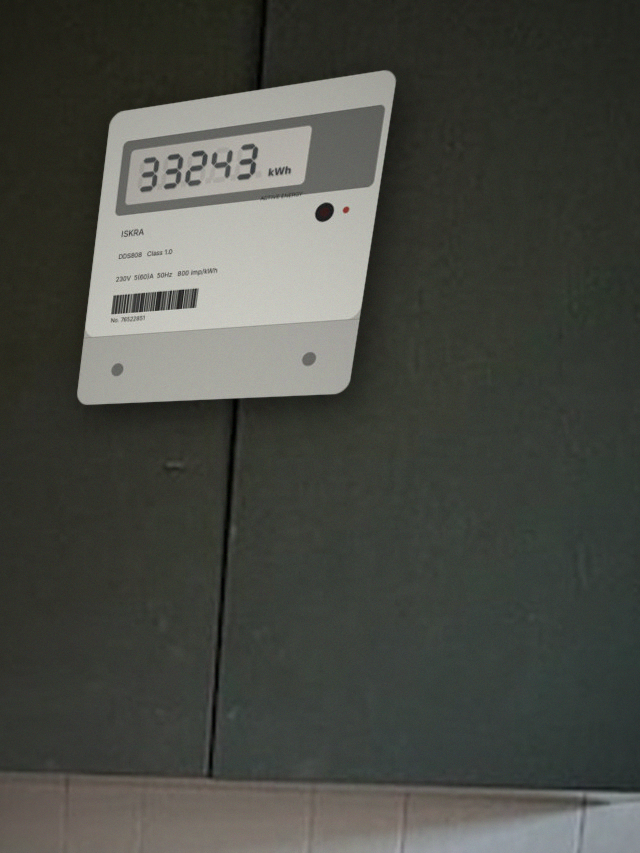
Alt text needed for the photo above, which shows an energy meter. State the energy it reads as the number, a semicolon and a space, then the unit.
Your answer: 33243; kWh
